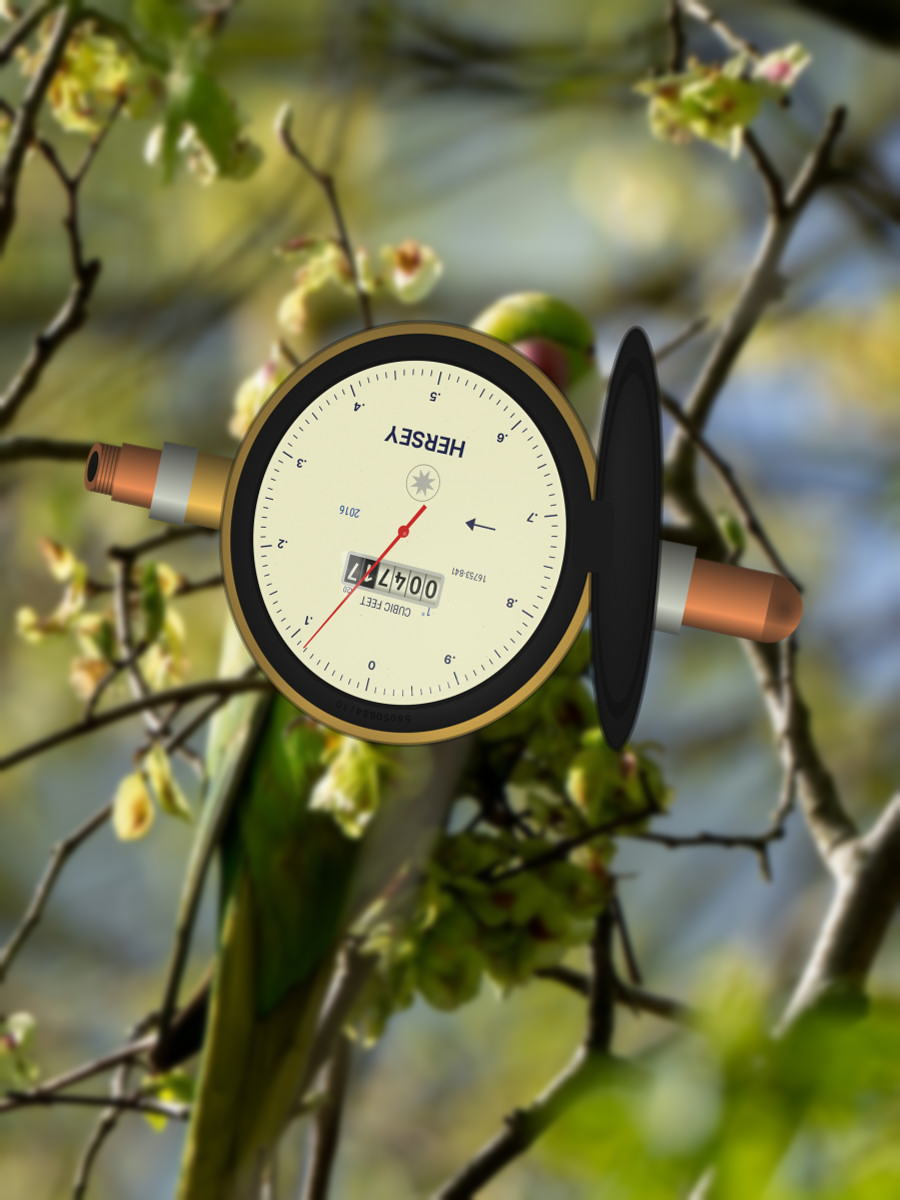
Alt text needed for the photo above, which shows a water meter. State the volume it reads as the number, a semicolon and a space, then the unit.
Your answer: 4717.08; ft³
